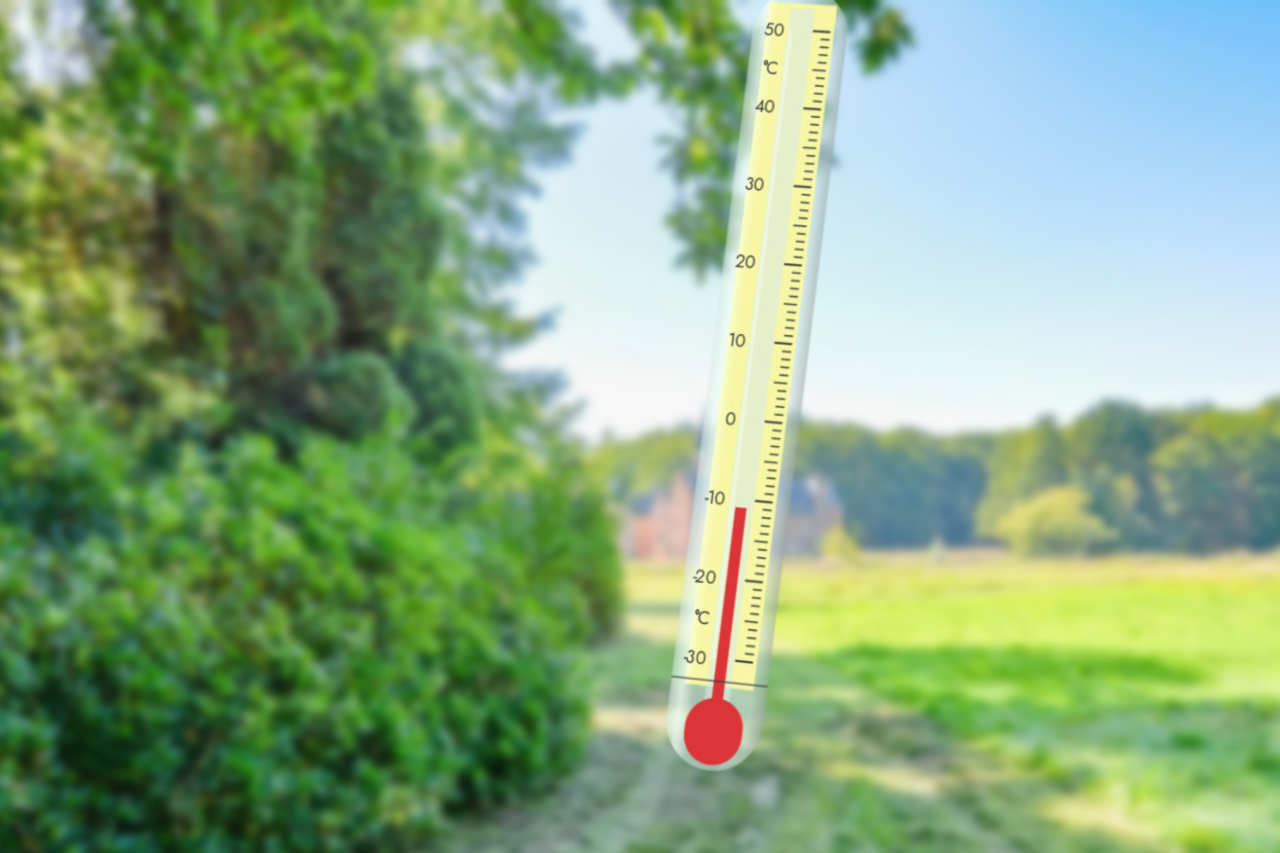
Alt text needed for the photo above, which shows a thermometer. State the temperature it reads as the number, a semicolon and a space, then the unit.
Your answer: -11; °C
